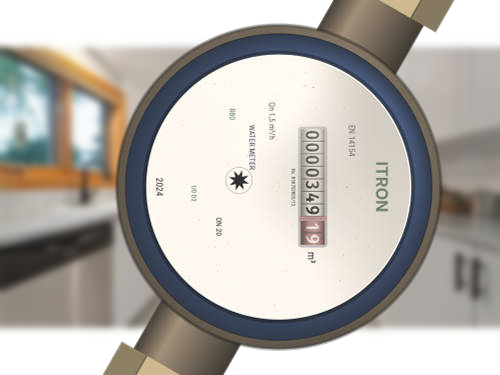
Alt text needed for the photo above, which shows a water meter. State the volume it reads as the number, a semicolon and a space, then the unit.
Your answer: 349.19; m³
